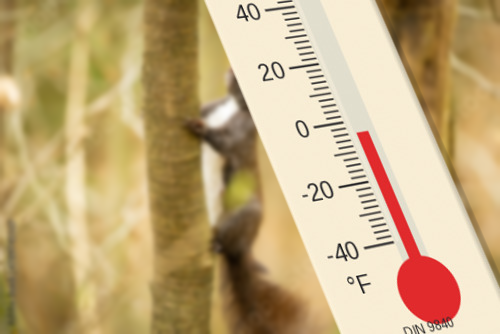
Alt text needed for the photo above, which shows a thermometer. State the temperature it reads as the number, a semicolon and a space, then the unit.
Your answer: -4; °F
